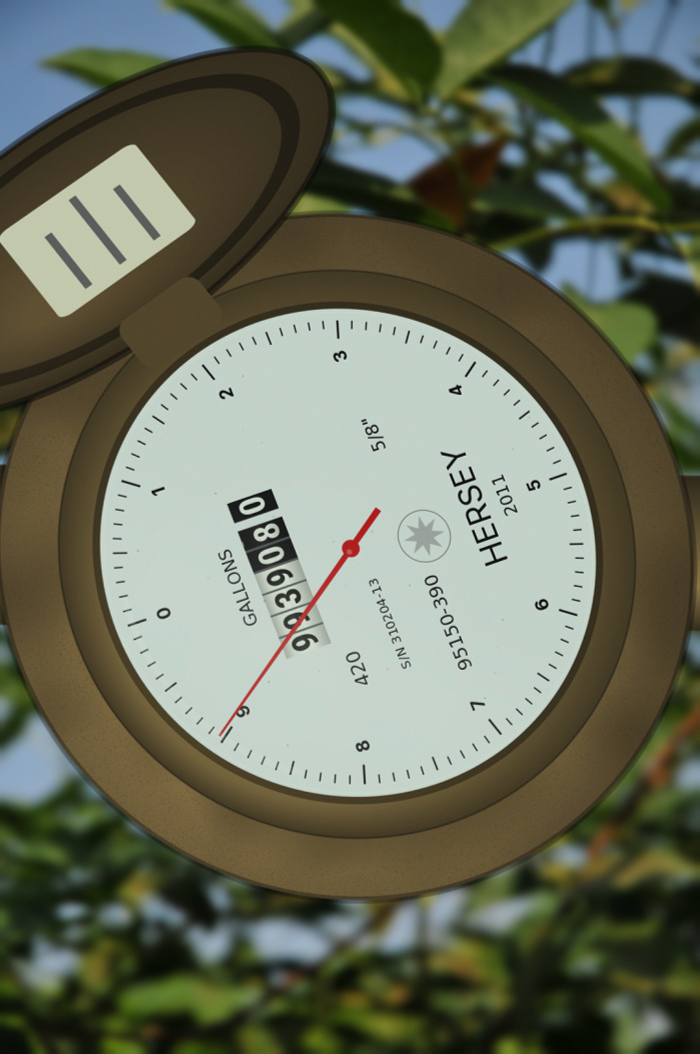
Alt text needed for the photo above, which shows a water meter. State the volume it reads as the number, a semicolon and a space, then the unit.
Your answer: 9939079.0; gal
